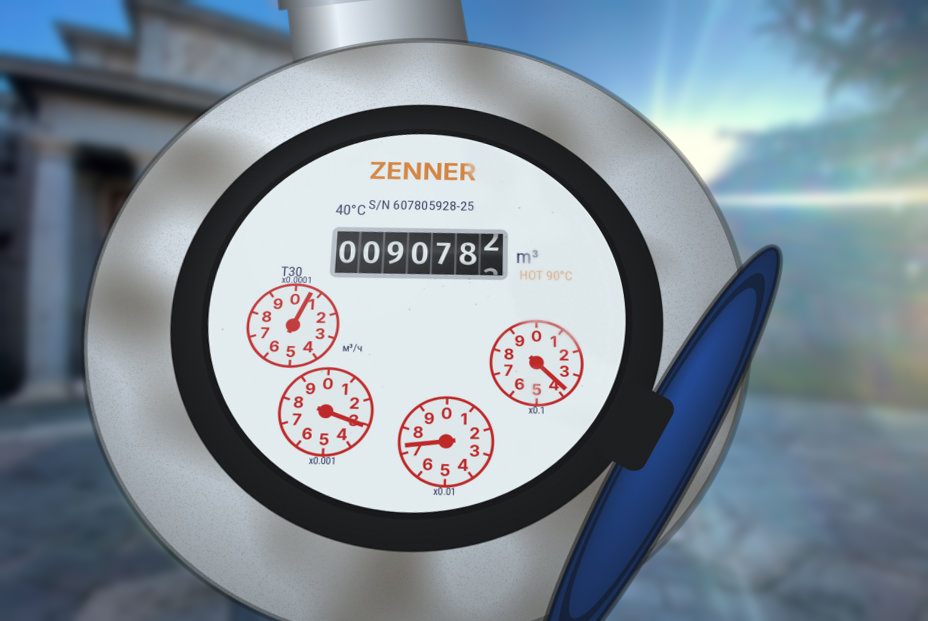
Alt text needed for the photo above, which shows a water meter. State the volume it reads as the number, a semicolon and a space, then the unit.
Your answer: 90782.3730; m³
